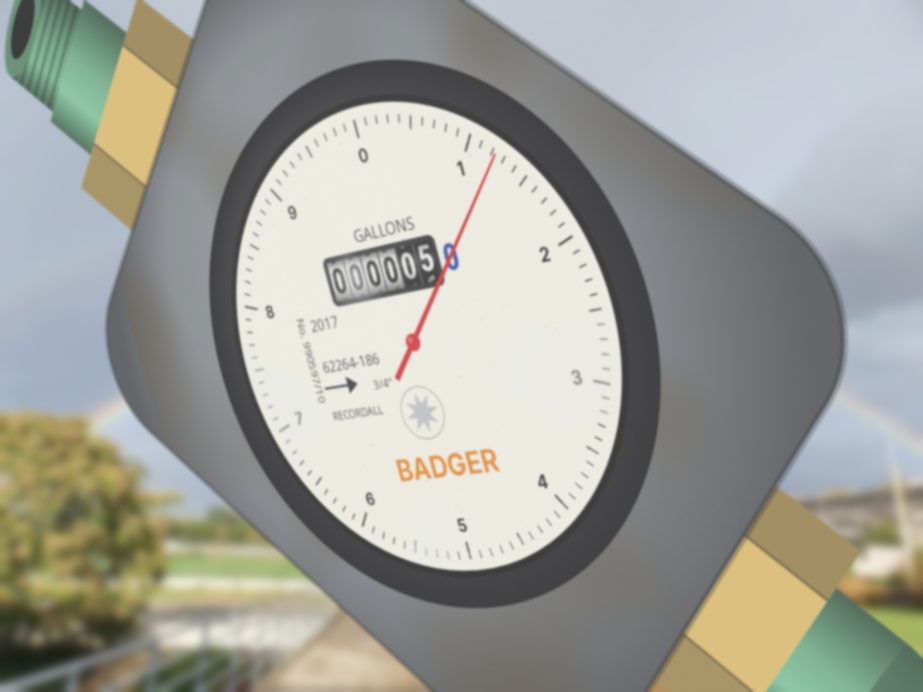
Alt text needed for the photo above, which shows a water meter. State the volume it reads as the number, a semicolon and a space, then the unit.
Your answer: 51.2; gal
